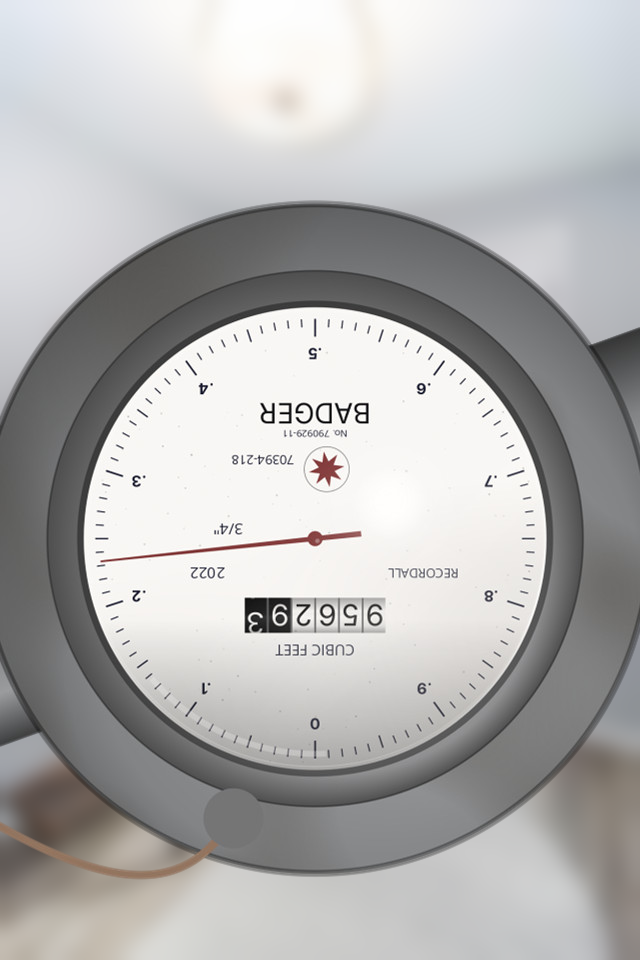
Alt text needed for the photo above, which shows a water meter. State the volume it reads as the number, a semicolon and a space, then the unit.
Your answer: 956293.23; ft³
